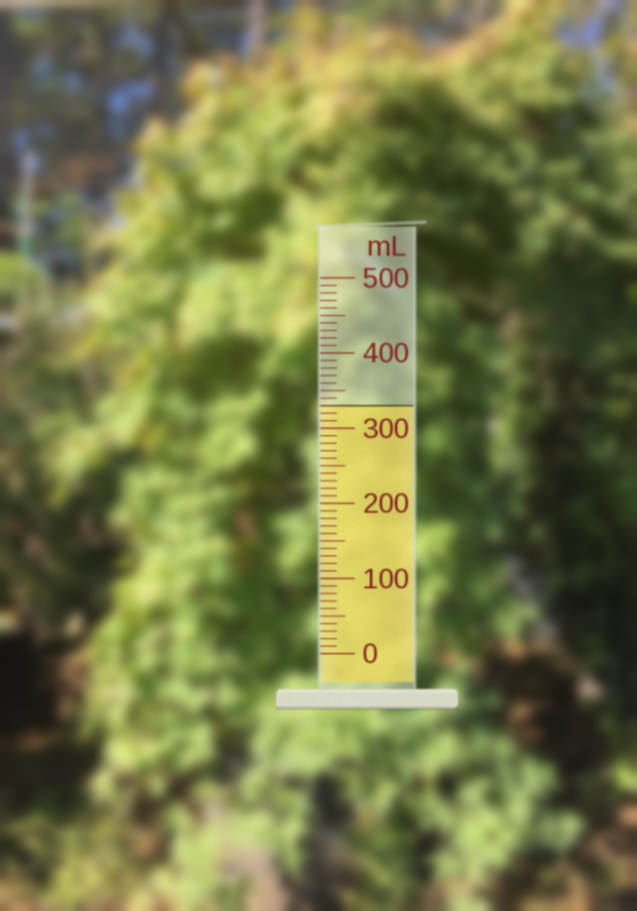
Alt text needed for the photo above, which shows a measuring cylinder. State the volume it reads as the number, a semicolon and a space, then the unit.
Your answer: 330; mL
